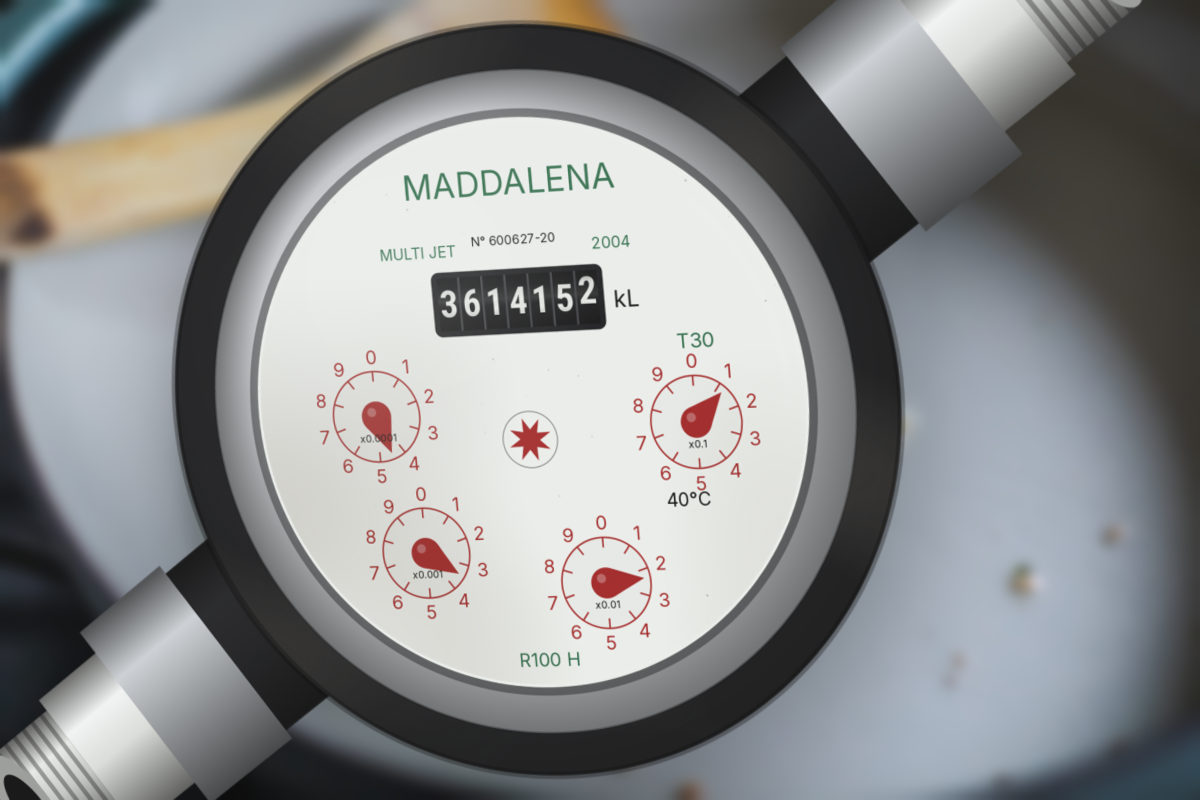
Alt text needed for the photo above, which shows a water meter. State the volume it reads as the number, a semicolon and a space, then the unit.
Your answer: 3614152.1234; kL
